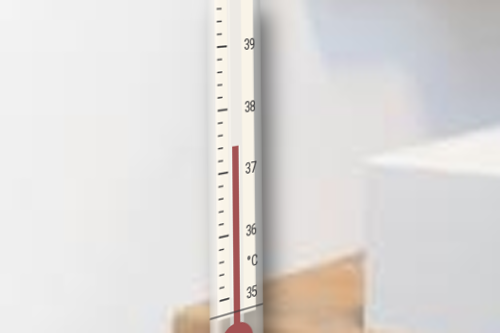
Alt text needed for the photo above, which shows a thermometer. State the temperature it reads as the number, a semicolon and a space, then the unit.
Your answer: 37.4; °C
